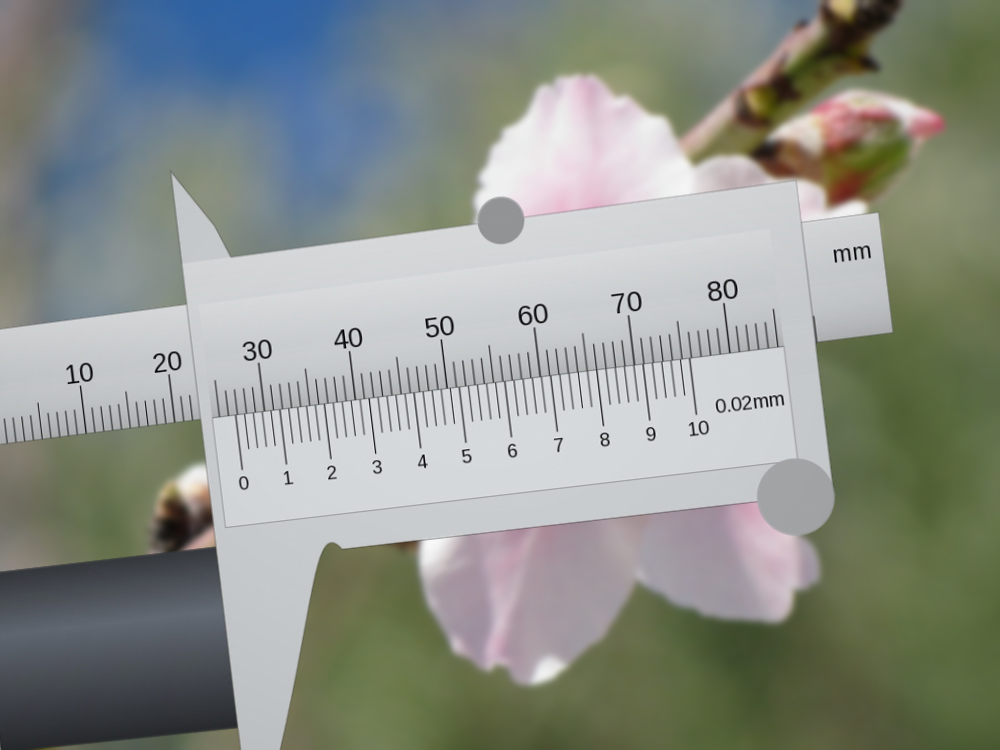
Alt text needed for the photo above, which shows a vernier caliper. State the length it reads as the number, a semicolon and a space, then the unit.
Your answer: 26.8; mm
